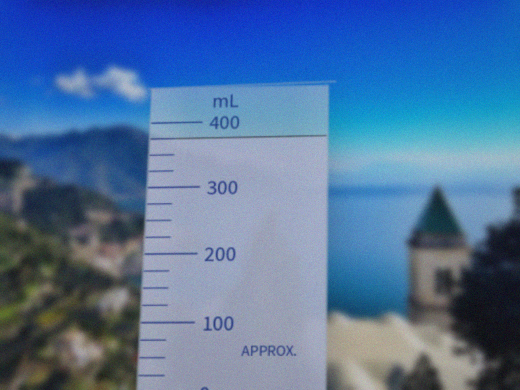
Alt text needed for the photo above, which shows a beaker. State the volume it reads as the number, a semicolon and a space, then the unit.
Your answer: 375; mL
